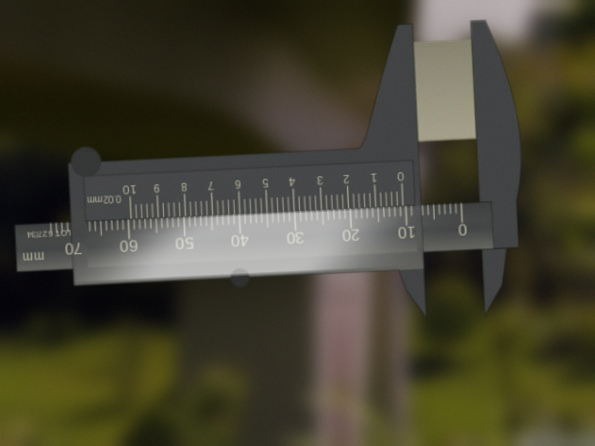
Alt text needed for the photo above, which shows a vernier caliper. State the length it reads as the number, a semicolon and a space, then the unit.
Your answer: 10.5; mm
